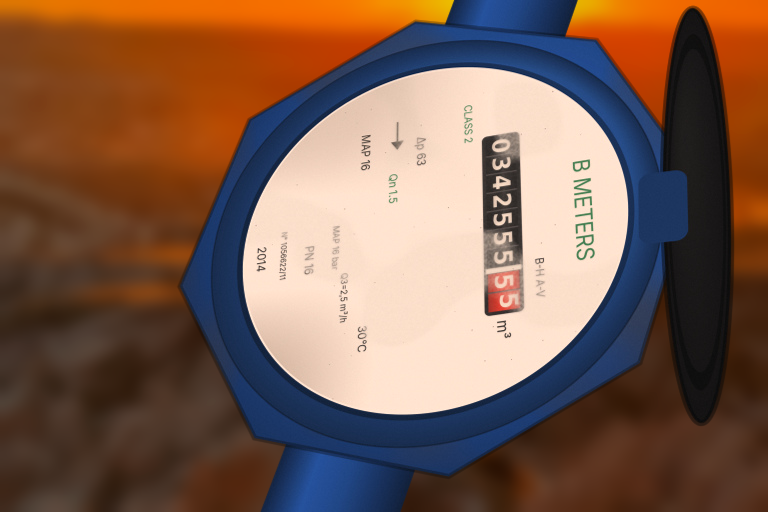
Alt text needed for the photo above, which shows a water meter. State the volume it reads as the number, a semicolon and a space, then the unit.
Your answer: 342555.55; m³
